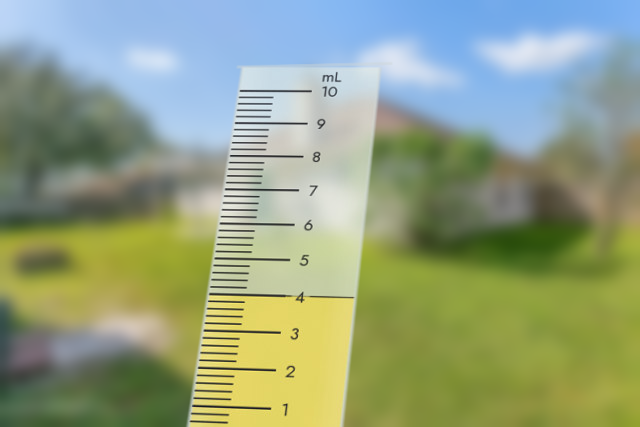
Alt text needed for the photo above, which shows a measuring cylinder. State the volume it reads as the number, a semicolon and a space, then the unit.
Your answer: 4; mL
